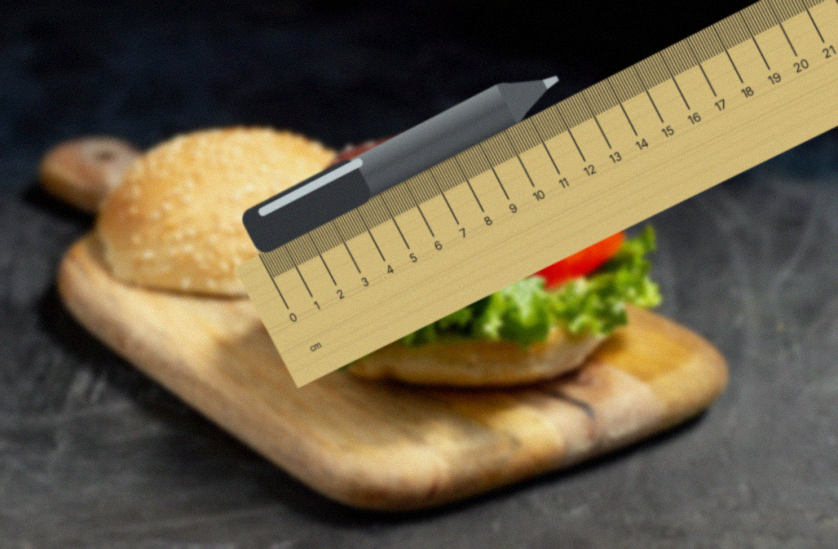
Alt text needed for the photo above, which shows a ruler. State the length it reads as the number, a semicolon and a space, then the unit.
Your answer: 12.5; cm
